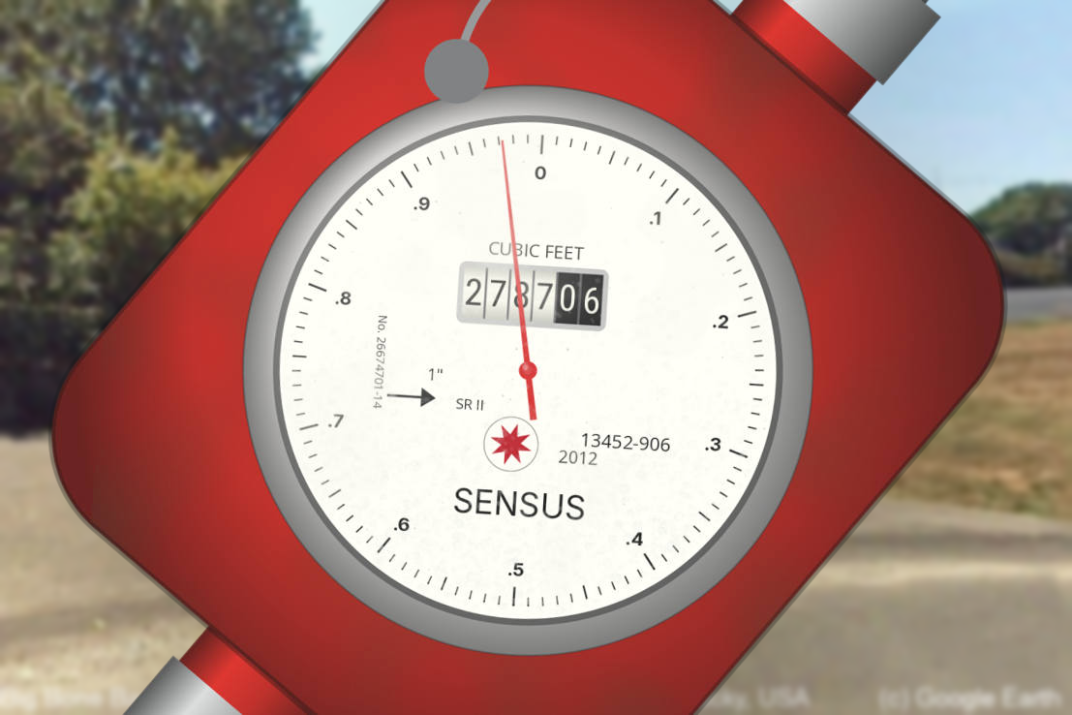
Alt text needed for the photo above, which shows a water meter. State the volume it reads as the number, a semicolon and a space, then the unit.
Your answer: 278705.97; ft³
